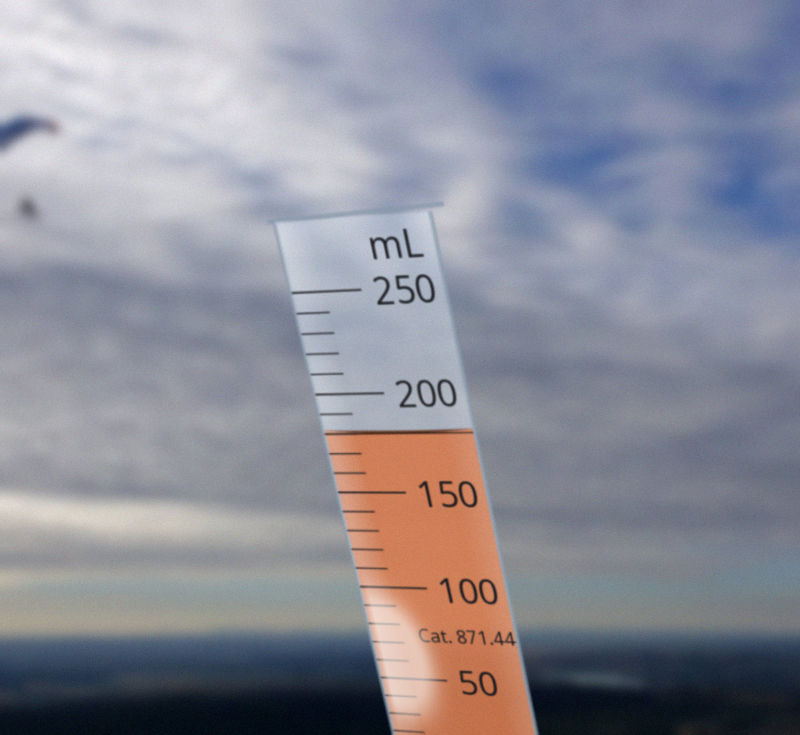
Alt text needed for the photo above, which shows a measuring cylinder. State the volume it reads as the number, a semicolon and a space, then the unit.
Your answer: 180; mL
